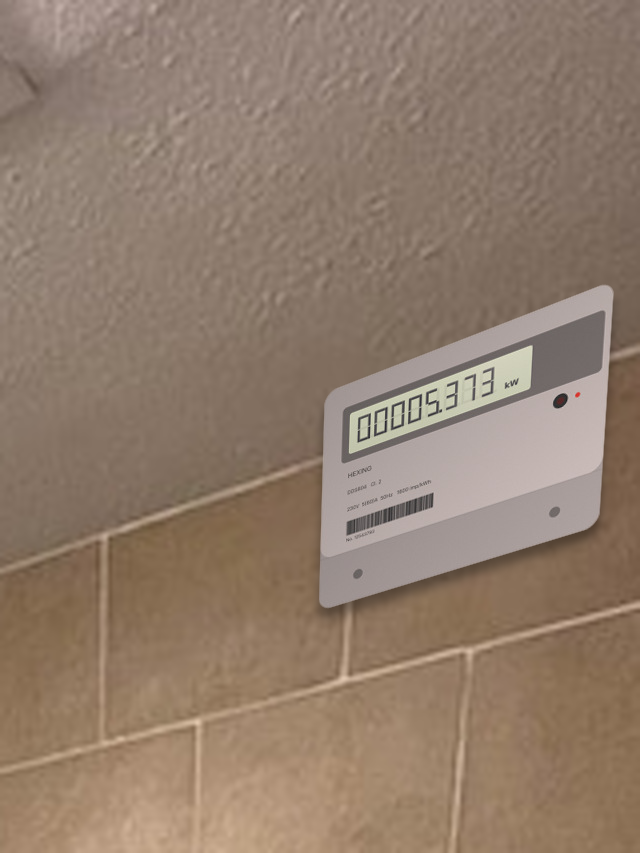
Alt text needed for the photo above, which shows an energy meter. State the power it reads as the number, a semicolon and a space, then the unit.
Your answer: 5.373; kW
